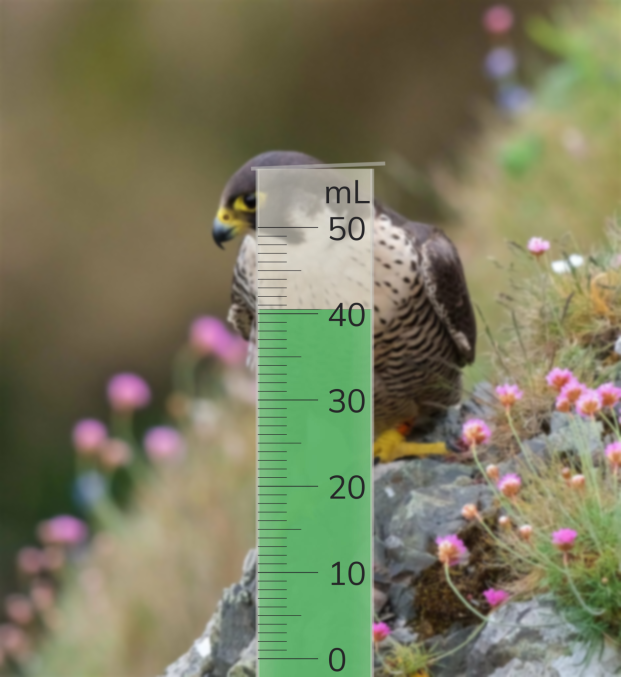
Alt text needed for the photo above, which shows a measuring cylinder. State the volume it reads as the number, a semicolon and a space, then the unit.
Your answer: 40.5; mL
